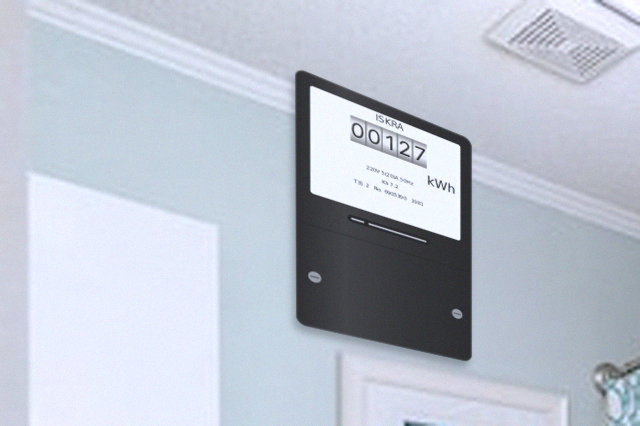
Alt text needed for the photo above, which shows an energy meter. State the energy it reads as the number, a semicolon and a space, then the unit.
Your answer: 127; kWh
